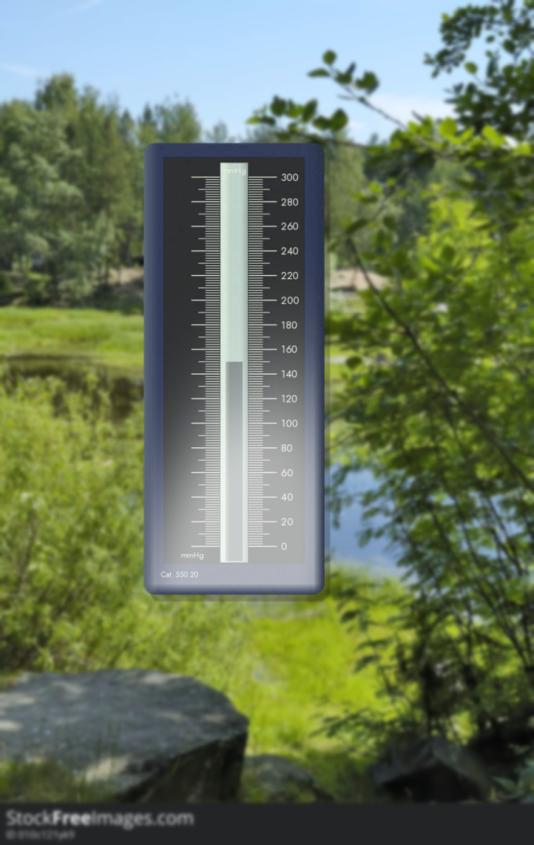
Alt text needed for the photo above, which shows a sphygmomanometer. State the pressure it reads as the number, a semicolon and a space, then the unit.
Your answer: 150; mmHg
